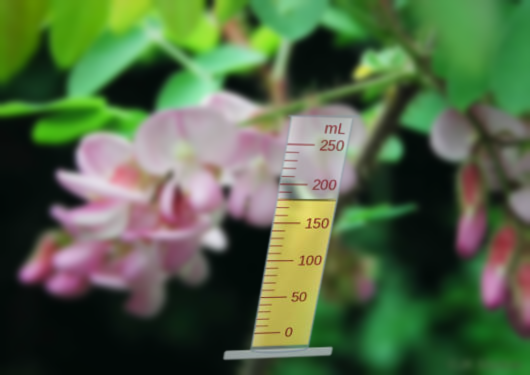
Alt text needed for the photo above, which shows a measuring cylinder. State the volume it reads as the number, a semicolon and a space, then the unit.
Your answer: 180; mL
